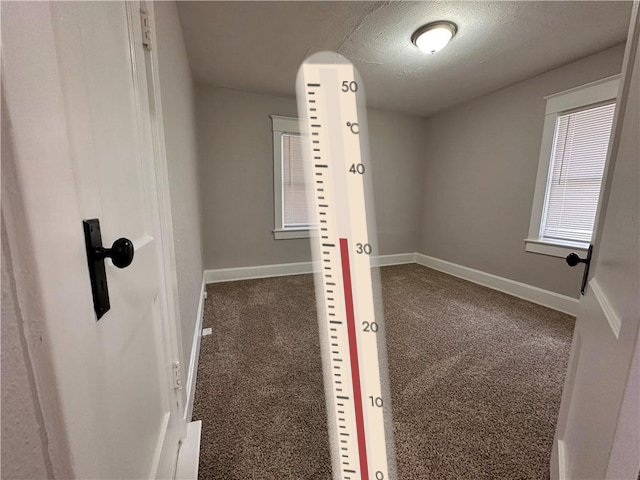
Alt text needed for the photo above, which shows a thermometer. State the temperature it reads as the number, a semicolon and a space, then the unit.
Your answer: 31; °C
